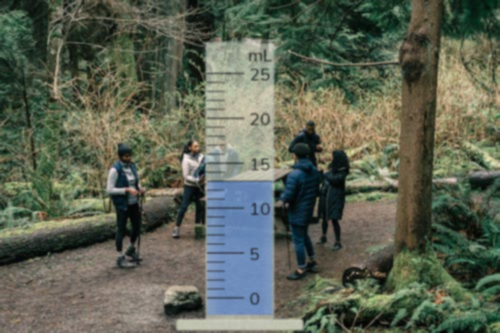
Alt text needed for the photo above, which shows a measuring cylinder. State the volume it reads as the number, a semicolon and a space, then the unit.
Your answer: 13; mL
